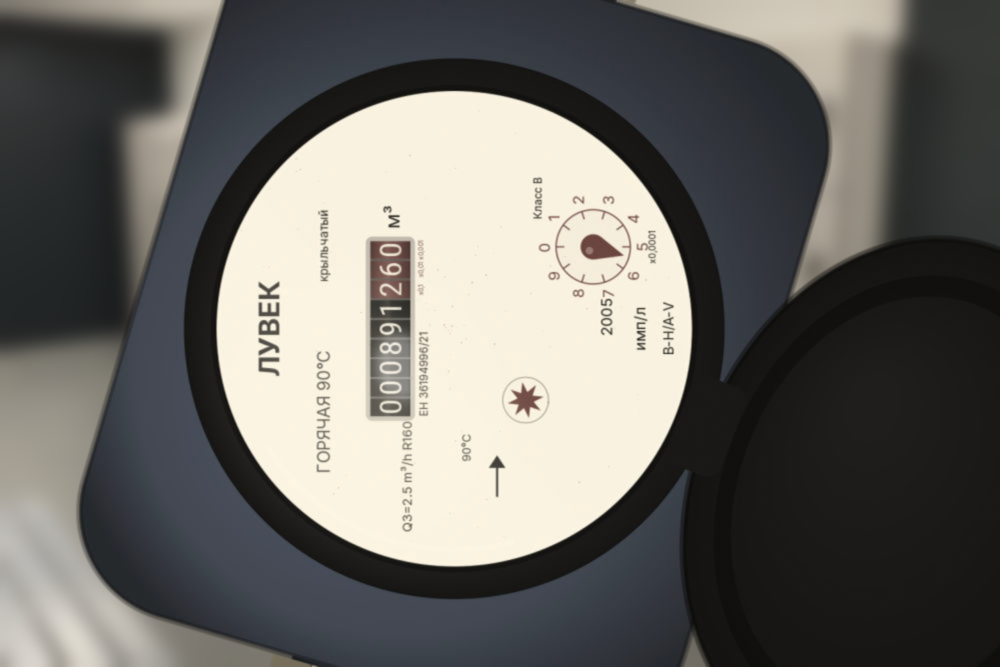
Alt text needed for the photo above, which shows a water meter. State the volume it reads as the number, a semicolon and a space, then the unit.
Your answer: 891.2605; m³
